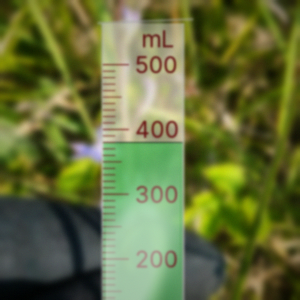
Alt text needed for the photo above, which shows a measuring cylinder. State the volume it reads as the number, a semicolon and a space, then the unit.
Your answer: 380; mL
